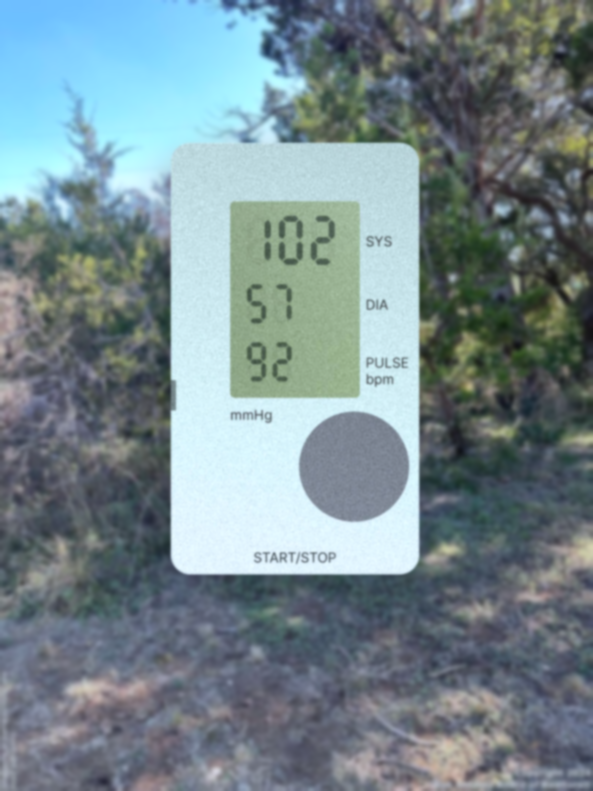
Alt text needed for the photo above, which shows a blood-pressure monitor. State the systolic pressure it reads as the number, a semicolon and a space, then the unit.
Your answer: 102; mmHg
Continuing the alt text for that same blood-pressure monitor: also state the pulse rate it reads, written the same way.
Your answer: 92; bpm
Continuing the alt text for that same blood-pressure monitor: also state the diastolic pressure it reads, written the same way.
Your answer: 57; mmHg
